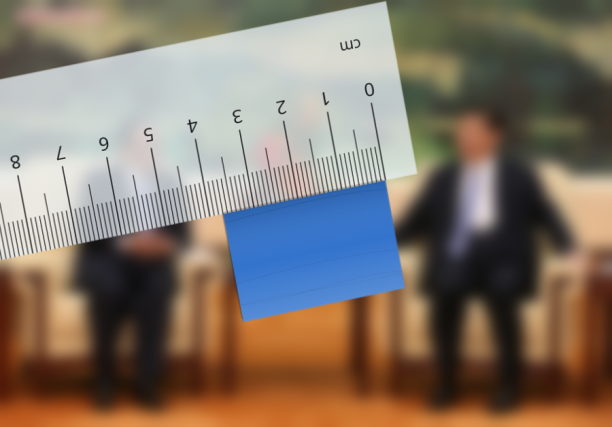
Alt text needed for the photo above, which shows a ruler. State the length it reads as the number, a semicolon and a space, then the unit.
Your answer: 3.7; cm
